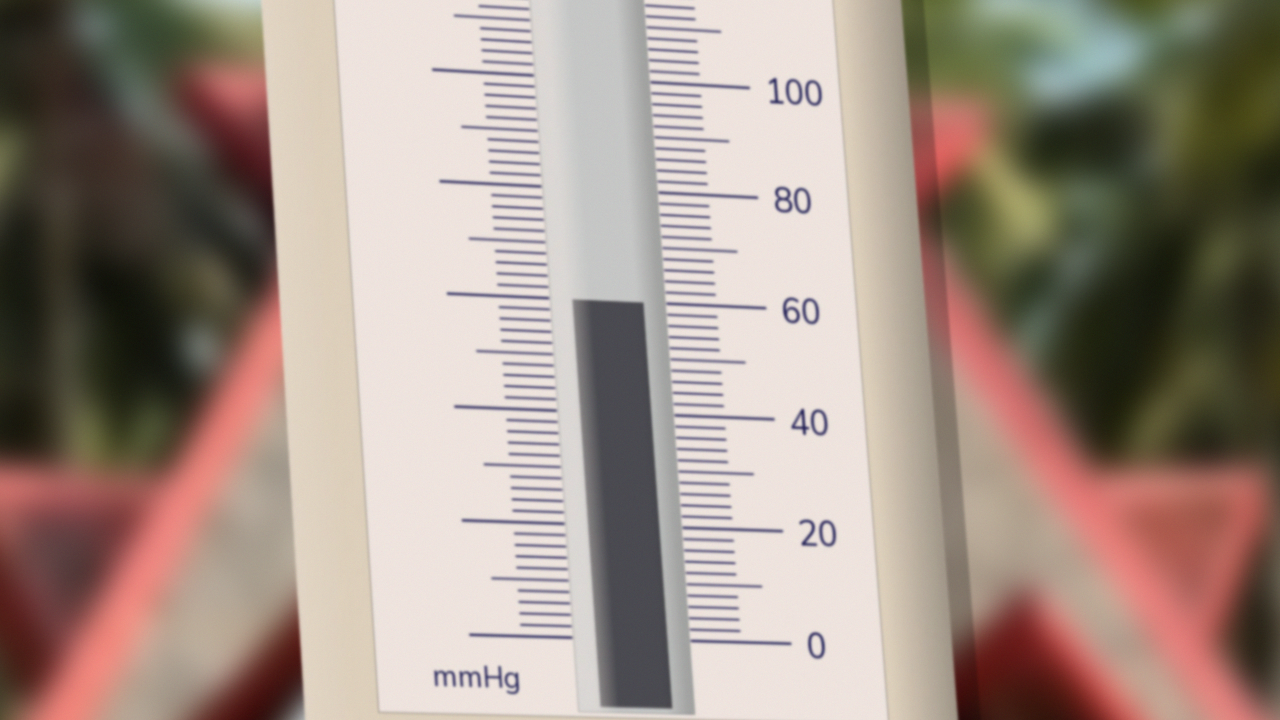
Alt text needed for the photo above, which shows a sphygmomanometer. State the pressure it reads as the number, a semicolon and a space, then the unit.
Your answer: 60; mmHg
